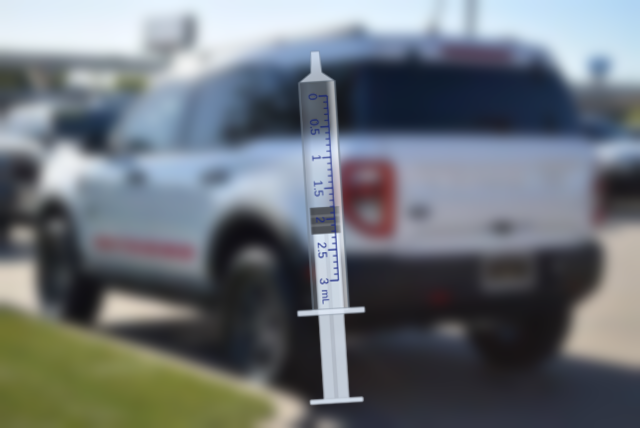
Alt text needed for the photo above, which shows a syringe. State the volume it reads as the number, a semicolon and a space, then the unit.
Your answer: 1.8; mL
